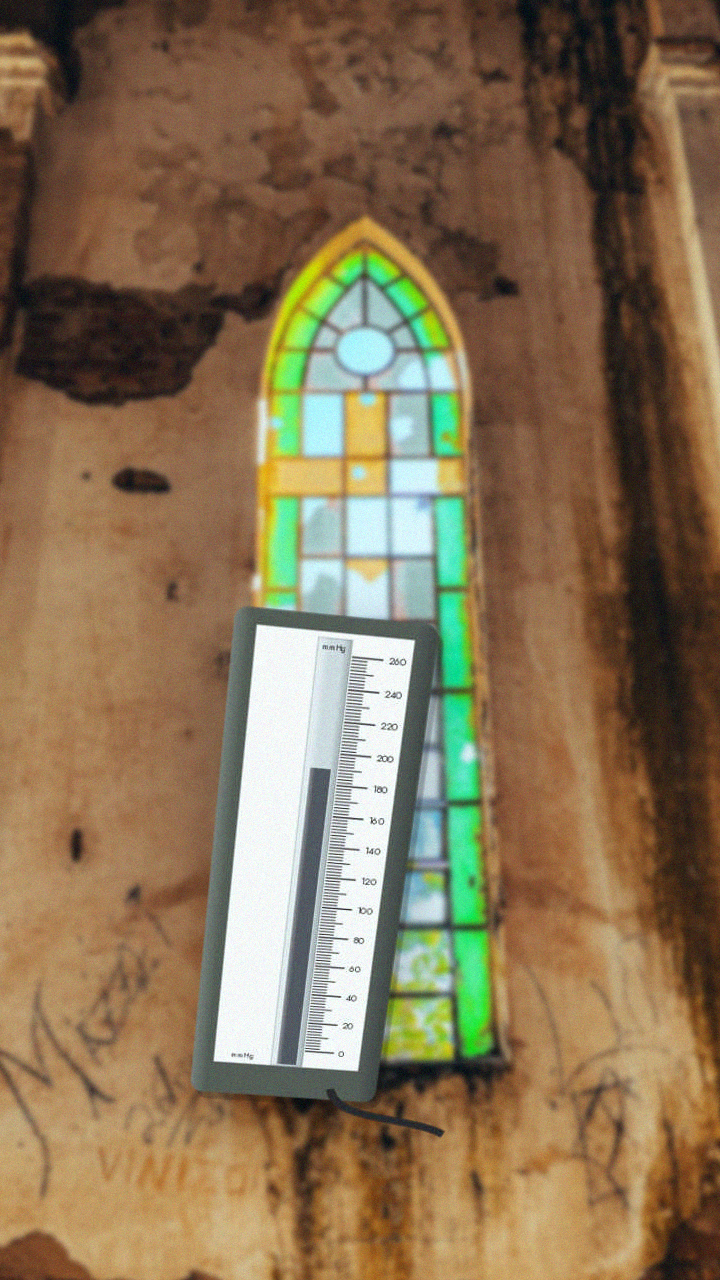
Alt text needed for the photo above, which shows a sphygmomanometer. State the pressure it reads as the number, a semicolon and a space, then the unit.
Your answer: 190; mmHg
